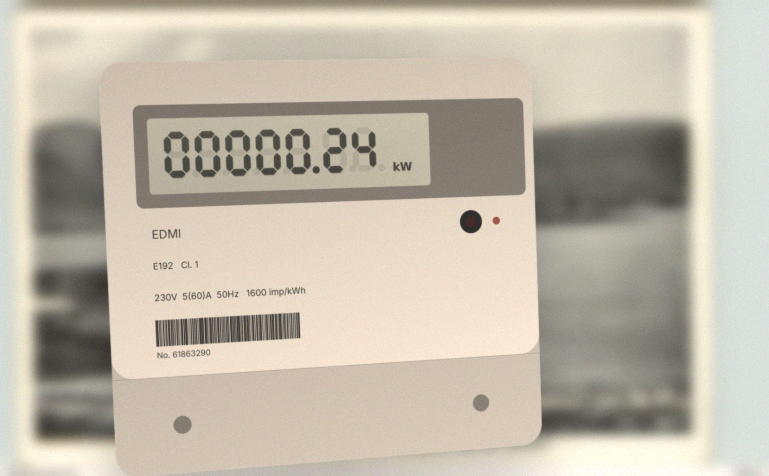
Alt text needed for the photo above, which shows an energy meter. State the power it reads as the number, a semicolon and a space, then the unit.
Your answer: 0.24; kW
